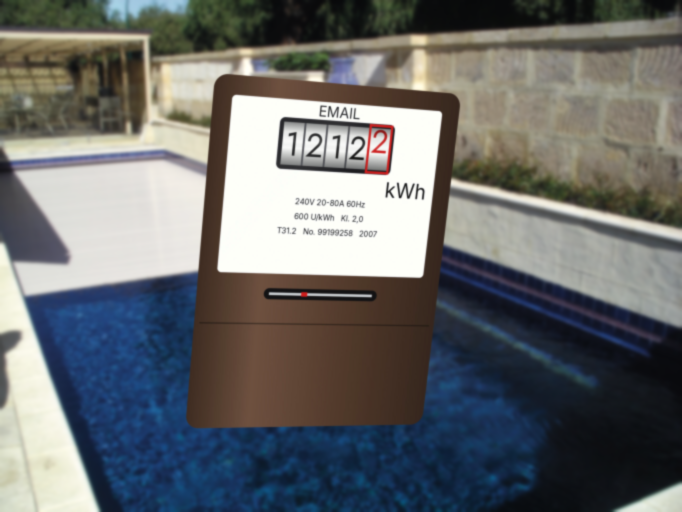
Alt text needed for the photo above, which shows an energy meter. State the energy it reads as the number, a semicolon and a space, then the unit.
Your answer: 1212.2; kWh
